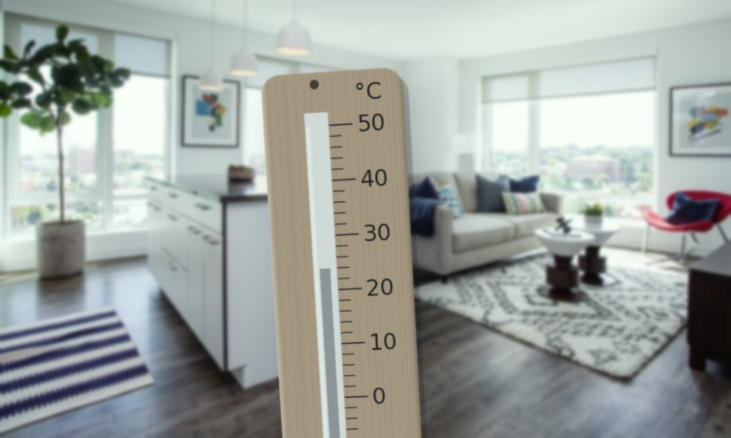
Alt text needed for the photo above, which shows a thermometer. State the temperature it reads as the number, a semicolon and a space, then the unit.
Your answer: 24; °C
